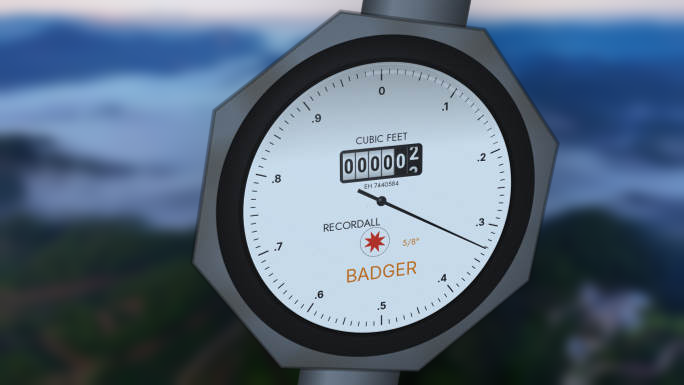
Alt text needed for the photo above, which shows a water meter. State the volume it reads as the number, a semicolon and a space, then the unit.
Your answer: 2.33; ft³
